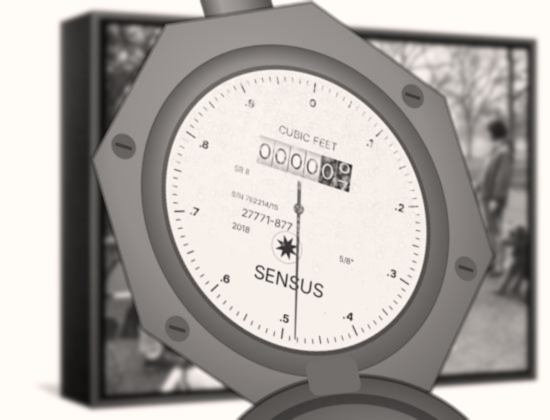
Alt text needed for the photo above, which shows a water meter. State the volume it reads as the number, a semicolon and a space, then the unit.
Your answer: 6.48; ft³
